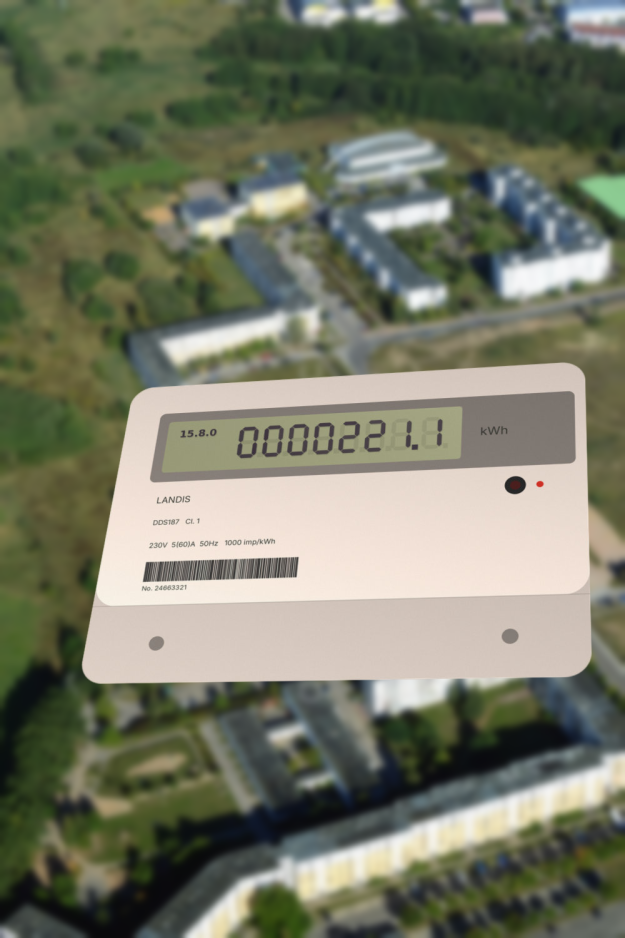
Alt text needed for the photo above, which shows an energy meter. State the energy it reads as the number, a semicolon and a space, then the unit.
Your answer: 221.1; kWh
